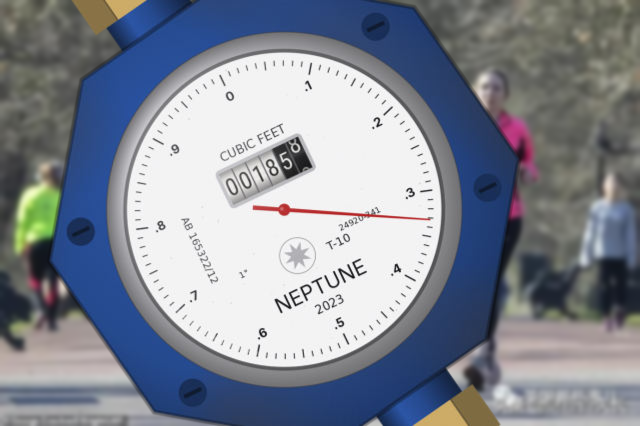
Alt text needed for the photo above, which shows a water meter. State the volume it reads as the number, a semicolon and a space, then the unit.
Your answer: 1858.33; ft³
